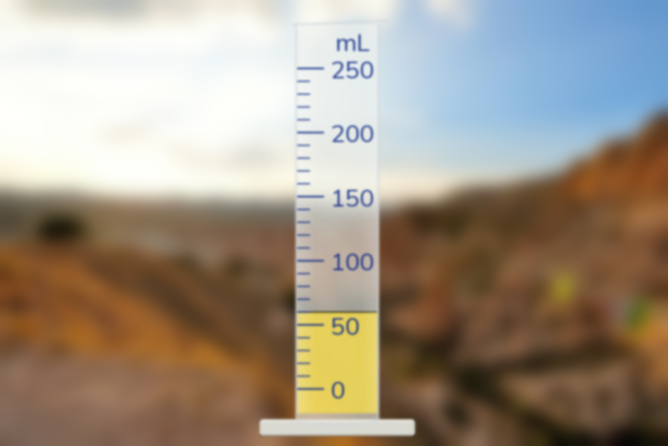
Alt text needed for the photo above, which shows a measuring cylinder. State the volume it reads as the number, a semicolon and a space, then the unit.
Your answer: 60; mL
